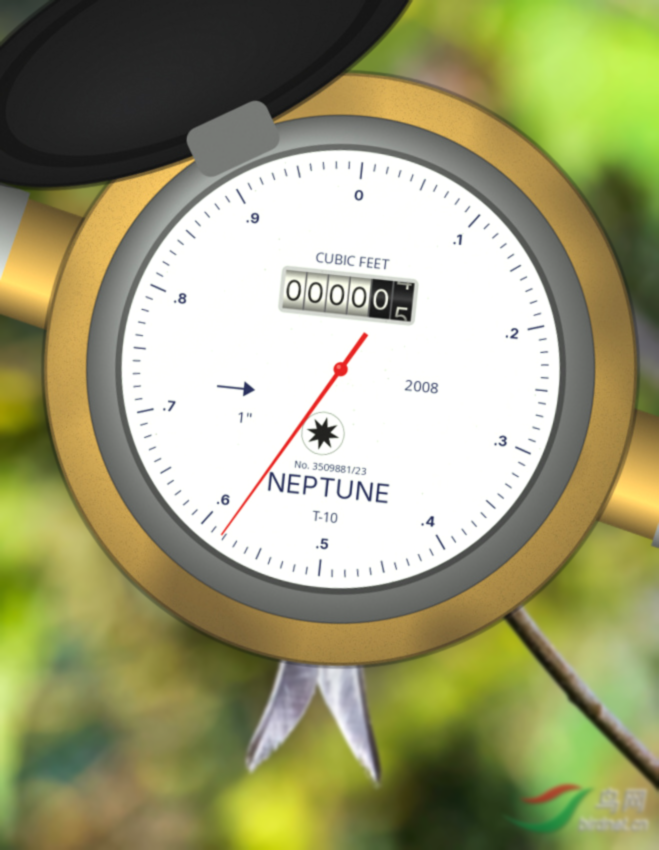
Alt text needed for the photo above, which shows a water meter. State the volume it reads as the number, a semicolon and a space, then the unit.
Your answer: 4.58; ft³
